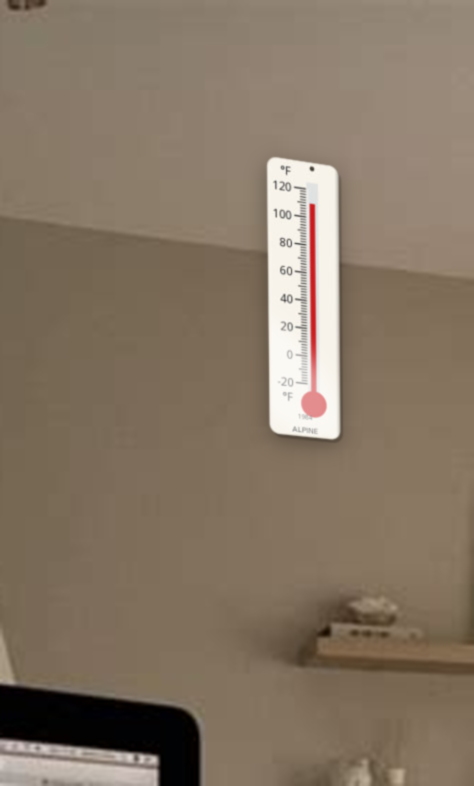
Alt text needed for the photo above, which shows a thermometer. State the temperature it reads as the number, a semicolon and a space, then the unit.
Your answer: 110; °F
